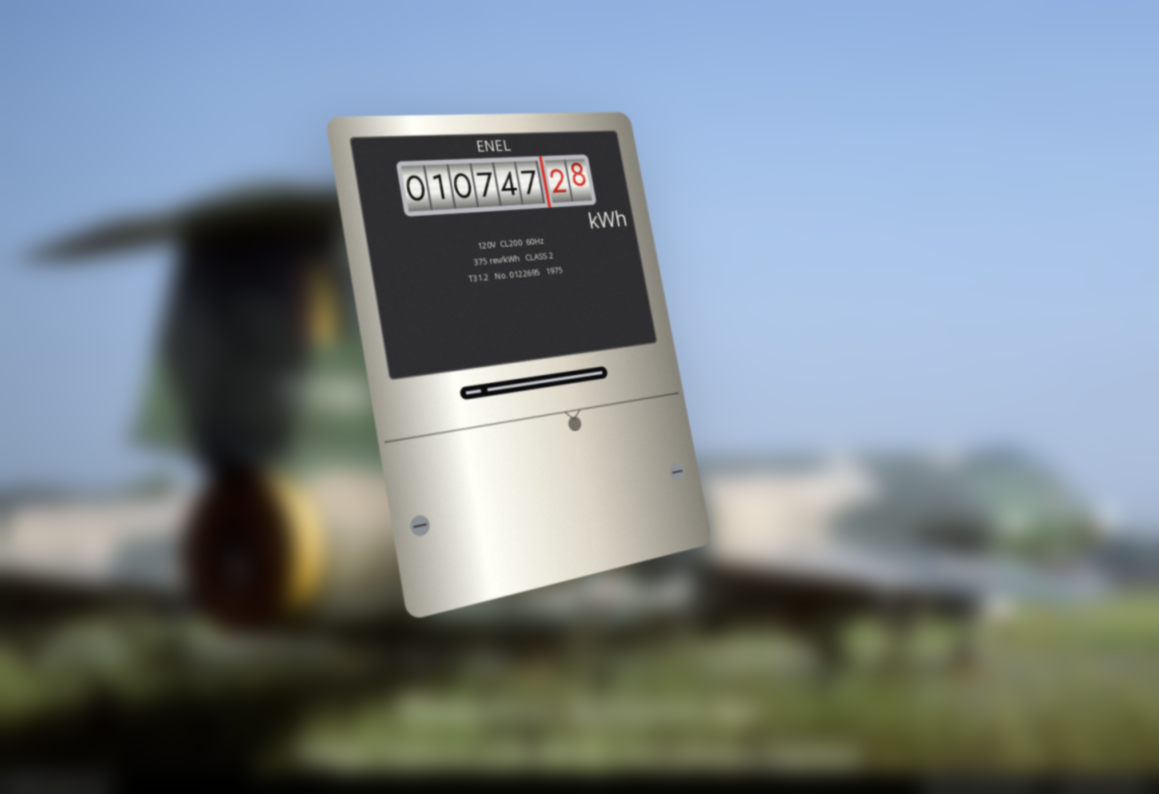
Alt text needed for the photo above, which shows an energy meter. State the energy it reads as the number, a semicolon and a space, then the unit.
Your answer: 10747.28; kWh
